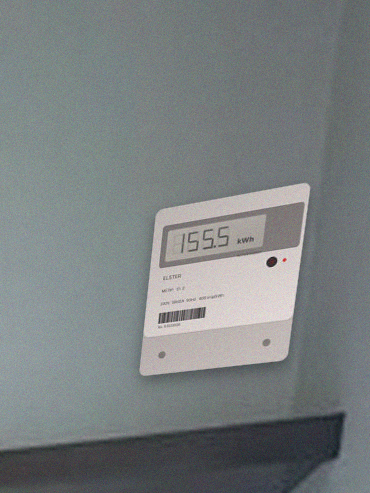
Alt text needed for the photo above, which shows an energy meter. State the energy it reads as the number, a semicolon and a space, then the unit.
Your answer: 155.5; kWh
